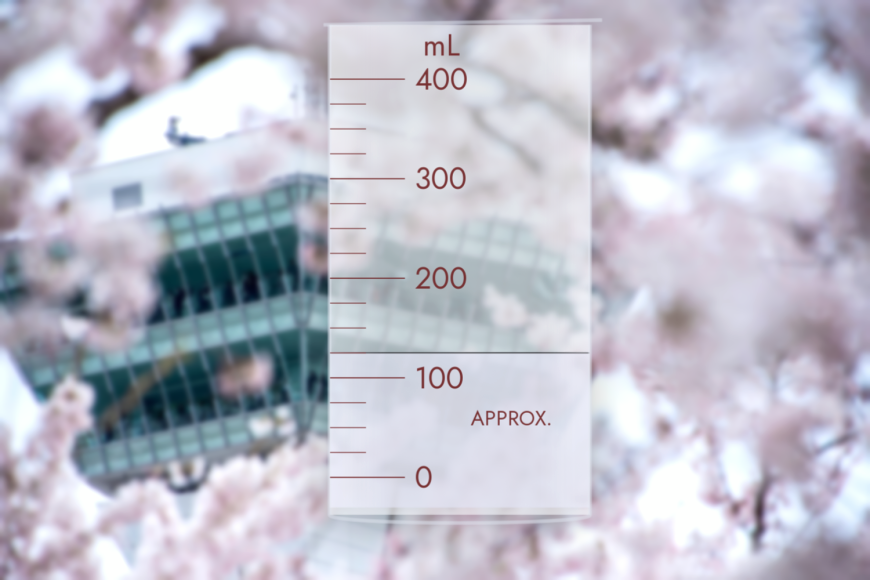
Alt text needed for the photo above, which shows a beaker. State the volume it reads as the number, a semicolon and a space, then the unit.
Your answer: 125; mL
